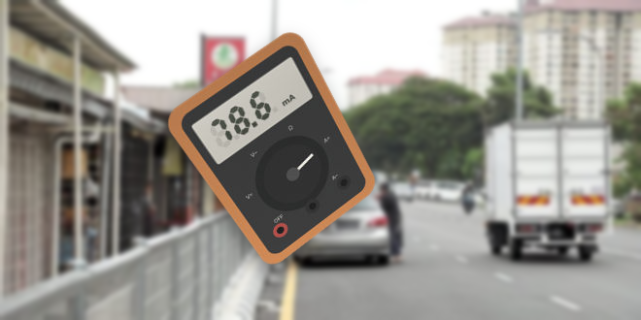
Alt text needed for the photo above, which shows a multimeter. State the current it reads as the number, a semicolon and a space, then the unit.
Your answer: 78.6; mA
